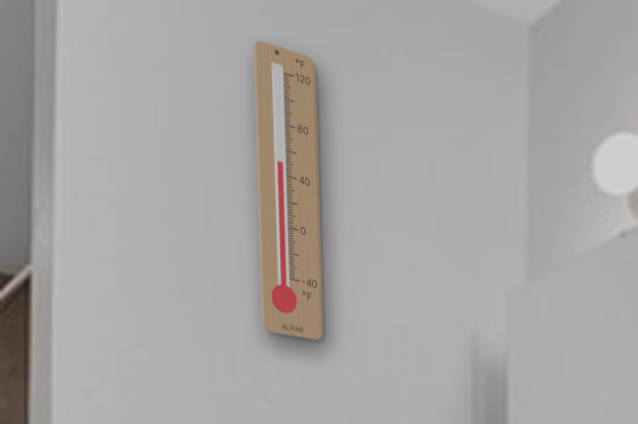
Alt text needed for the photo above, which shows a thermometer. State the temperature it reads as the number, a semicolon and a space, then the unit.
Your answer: 50; °F
